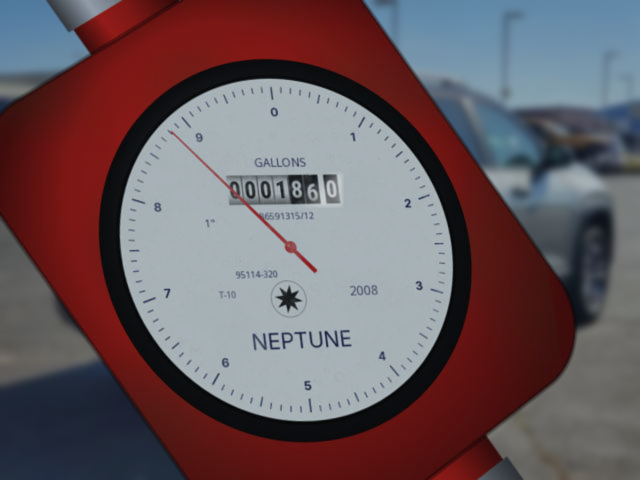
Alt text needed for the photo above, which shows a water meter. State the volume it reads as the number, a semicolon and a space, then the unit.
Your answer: 1858.8; gal
